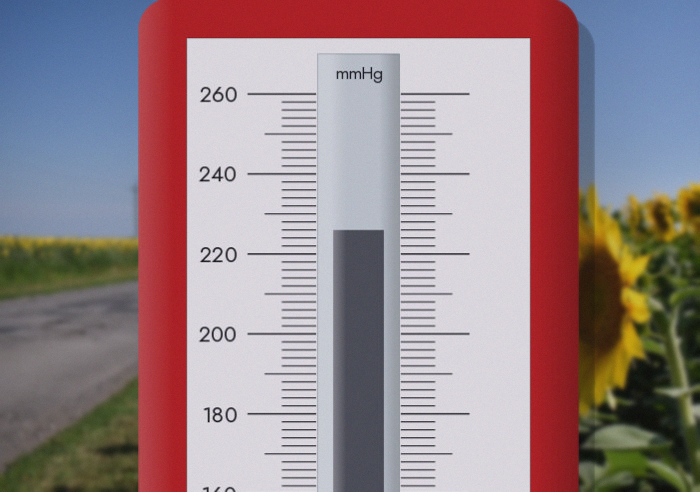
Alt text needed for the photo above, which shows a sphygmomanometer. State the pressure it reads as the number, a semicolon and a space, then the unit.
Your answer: 226; mmHg
